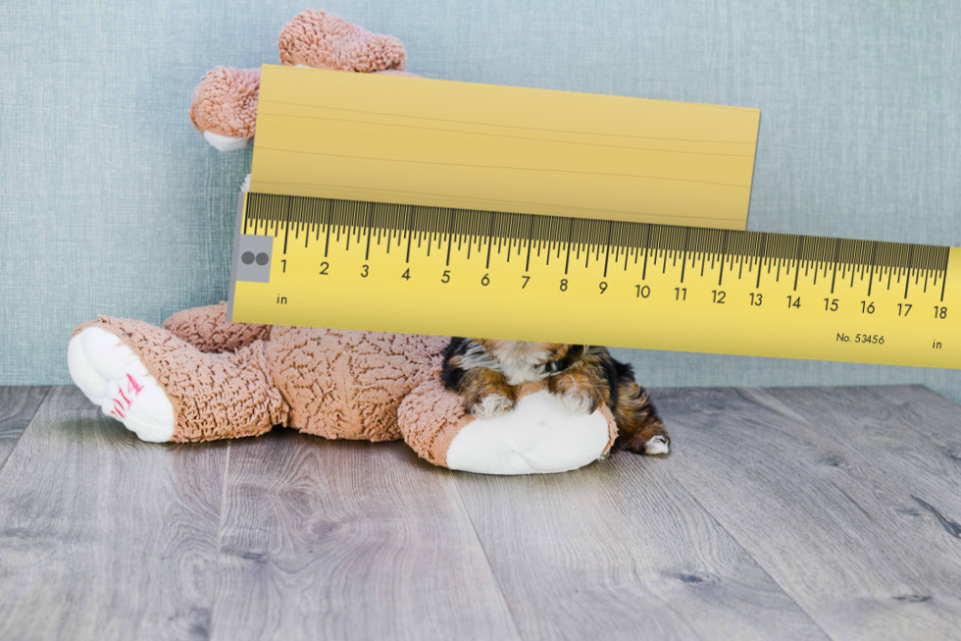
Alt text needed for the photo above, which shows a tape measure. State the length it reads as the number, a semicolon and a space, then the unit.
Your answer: 12.5; in
